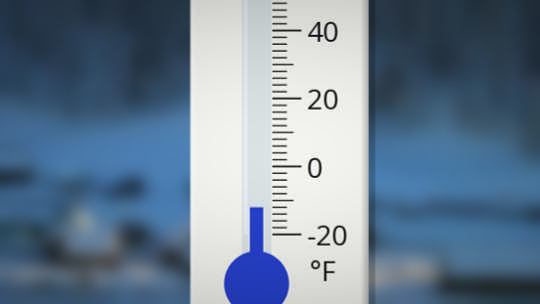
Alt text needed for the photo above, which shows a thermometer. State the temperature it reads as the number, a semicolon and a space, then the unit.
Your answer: -12; °F
